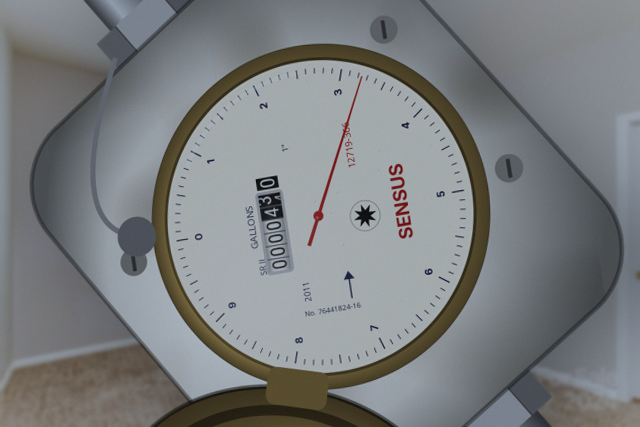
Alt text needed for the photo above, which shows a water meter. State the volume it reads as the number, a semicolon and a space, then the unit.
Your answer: 433.2; gal
